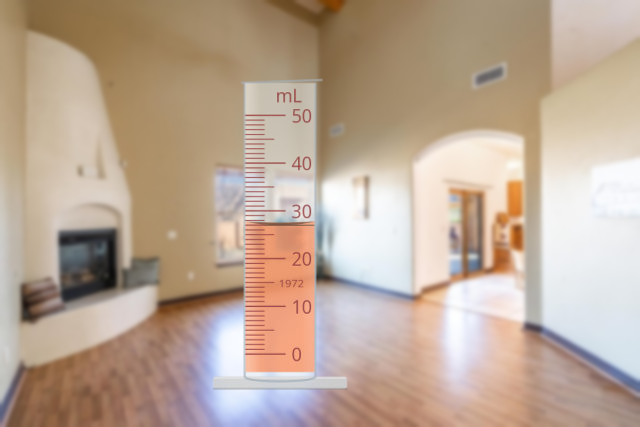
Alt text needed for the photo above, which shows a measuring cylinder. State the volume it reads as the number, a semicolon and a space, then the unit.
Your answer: 27; mL
